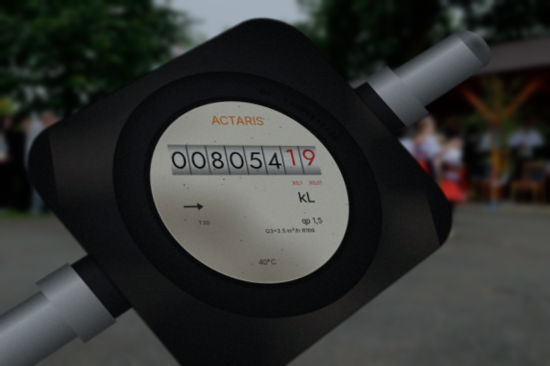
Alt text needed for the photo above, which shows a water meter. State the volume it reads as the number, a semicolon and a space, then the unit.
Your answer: 8054.19; kL
